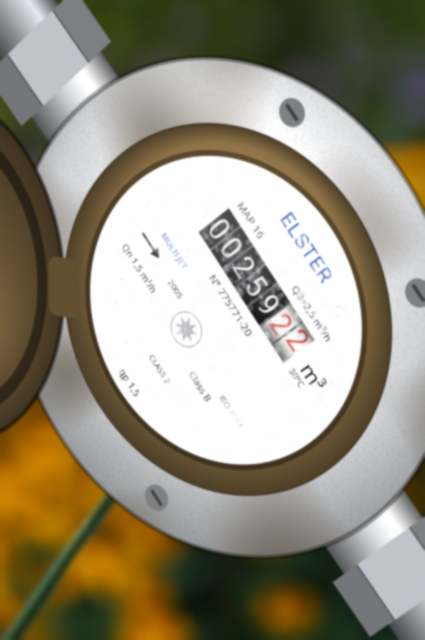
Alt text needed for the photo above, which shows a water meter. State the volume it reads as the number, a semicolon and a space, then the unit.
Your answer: 259.22; m³
